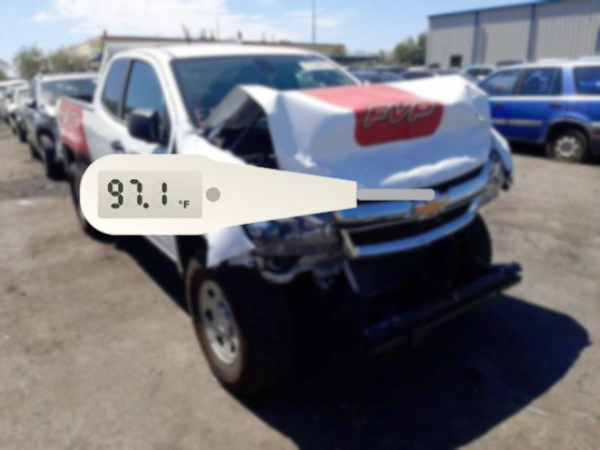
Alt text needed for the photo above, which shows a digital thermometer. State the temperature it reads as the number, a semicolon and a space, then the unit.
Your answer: 97.1; °F
